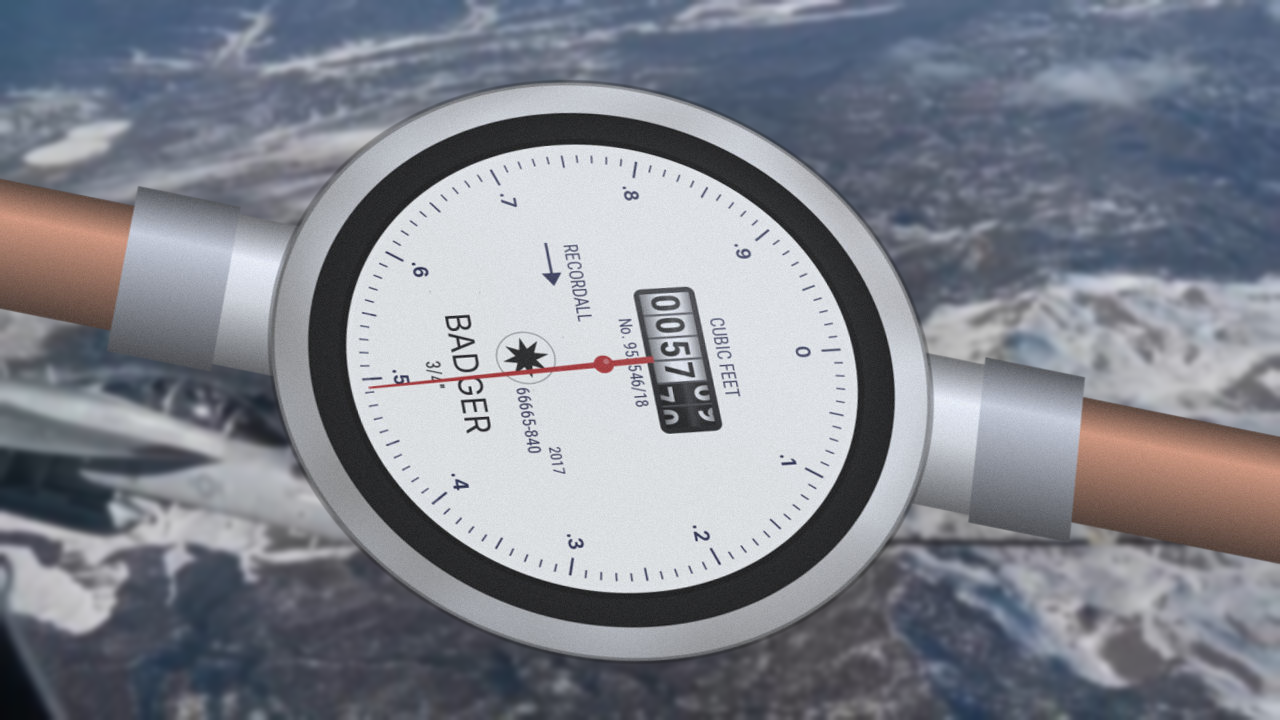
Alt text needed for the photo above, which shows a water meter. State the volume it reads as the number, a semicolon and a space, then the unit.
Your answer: 5769.49; ft³
